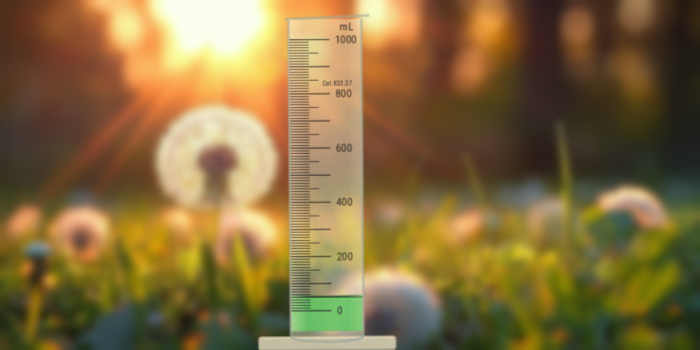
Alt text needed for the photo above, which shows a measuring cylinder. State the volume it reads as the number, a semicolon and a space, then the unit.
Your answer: 50; mL
